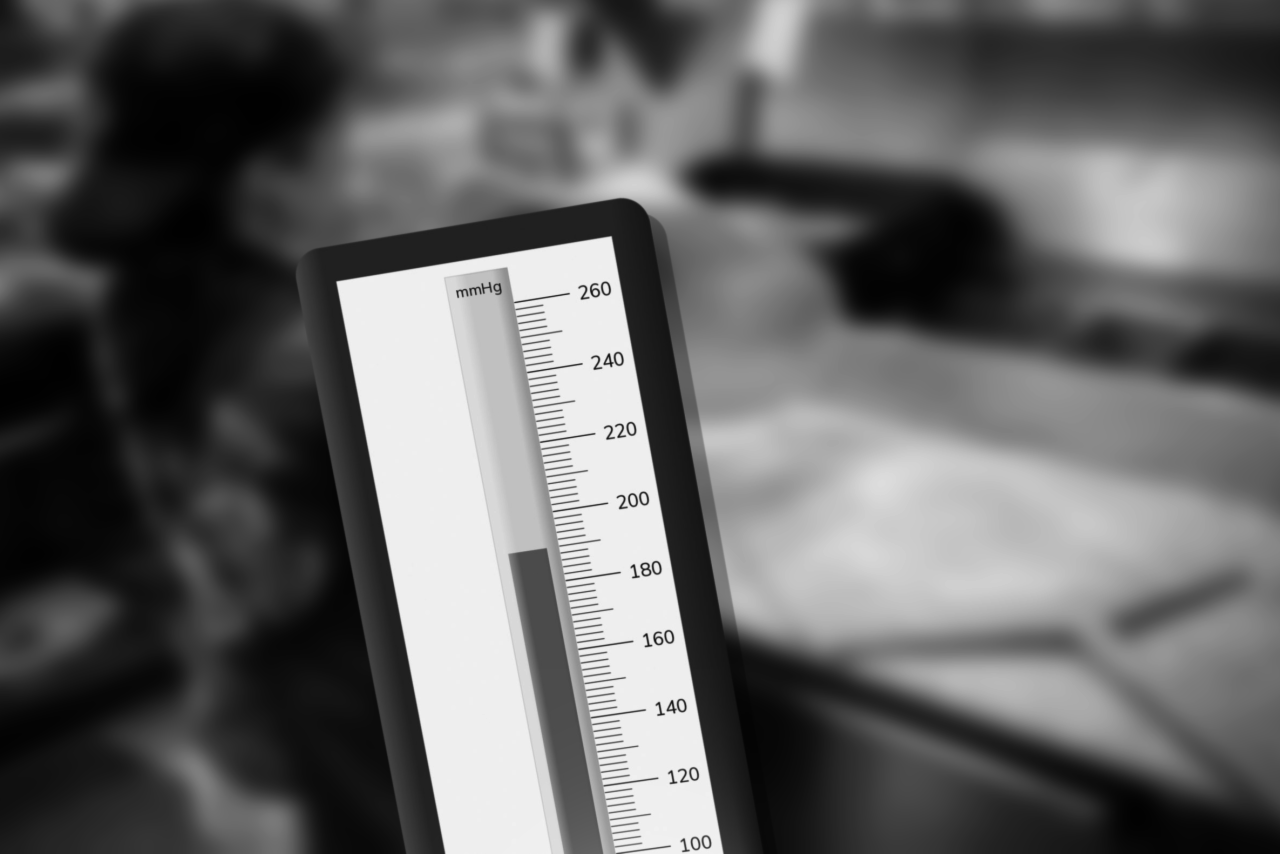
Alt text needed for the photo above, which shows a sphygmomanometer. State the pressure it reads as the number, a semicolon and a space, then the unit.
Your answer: 190; mmHg
